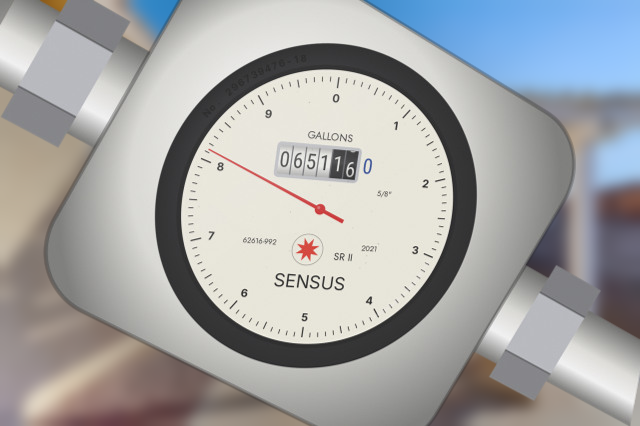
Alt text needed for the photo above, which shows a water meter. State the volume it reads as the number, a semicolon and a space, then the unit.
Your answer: 651158.1; gal
